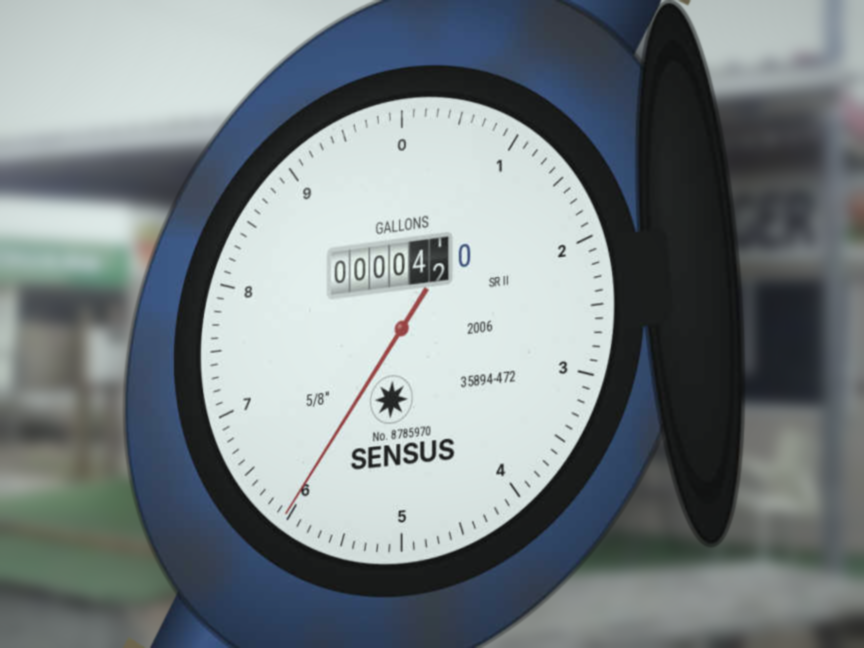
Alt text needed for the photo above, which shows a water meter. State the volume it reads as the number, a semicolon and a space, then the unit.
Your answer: 416.0; gal
